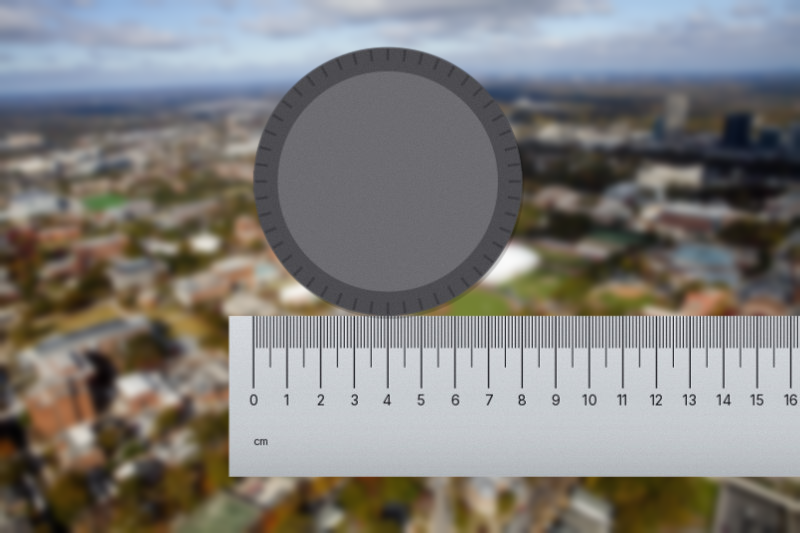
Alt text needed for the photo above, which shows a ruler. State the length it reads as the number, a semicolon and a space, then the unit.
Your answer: 8; cm
